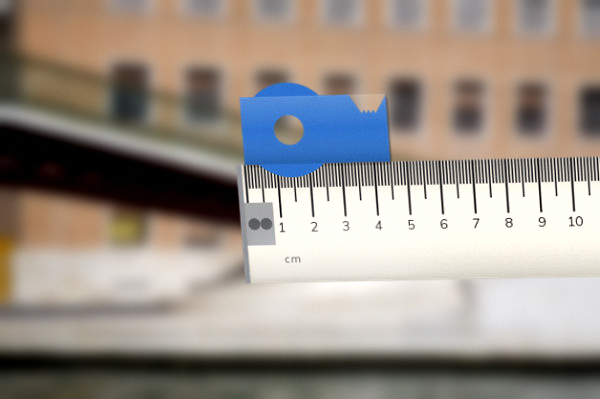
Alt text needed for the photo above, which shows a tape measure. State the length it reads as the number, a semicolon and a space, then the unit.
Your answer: 4.5; cm
